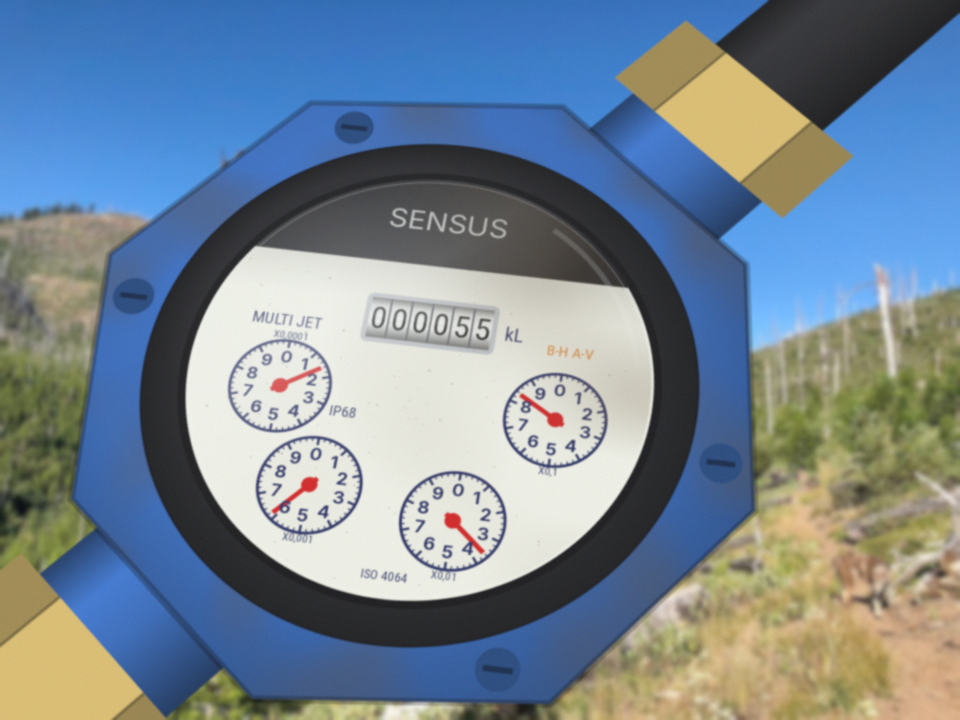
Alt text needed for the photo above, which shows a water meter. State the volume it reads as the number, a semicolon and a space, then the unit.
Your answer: 55.8361; kL
